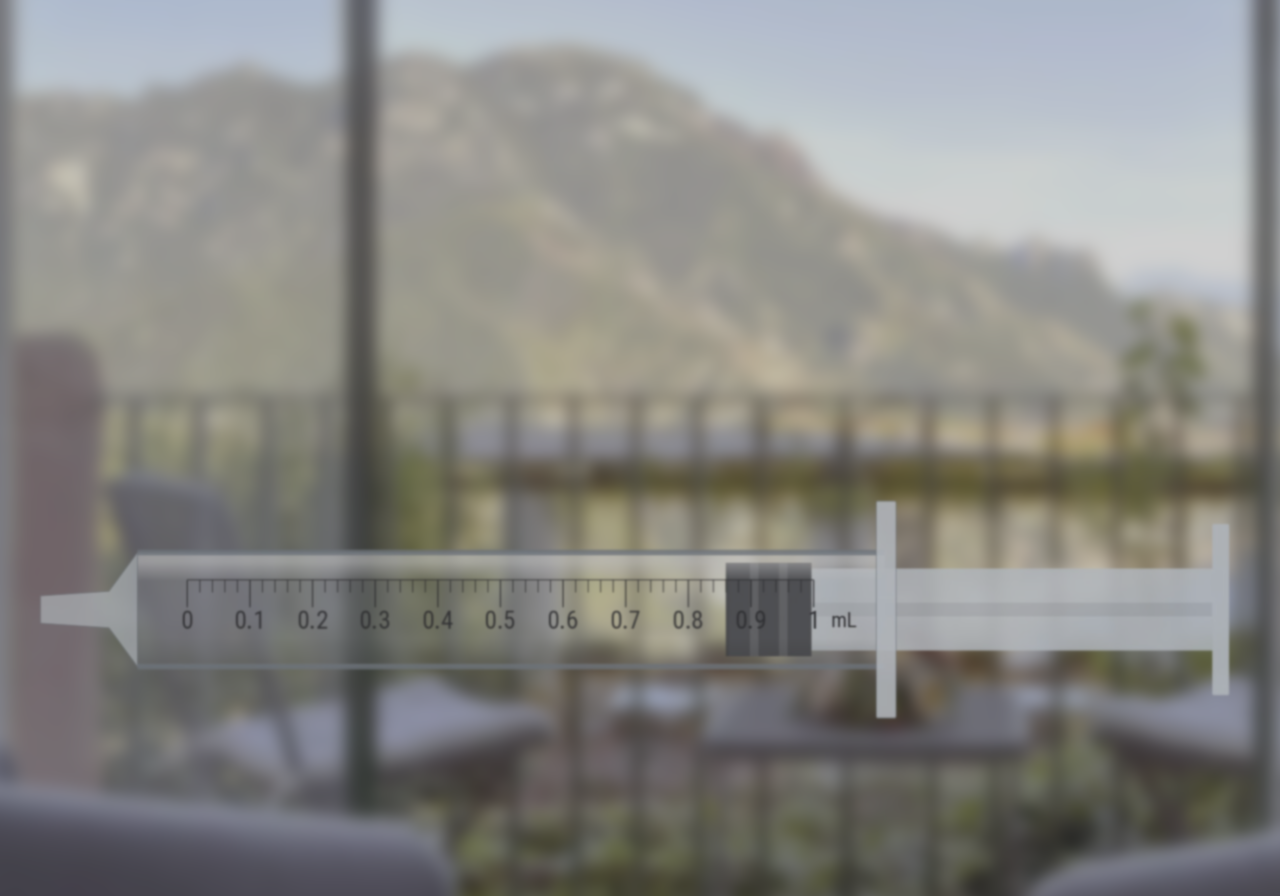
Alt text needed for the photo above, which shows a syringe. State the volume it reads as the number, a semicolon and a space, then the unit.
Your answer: 0.86; mL
